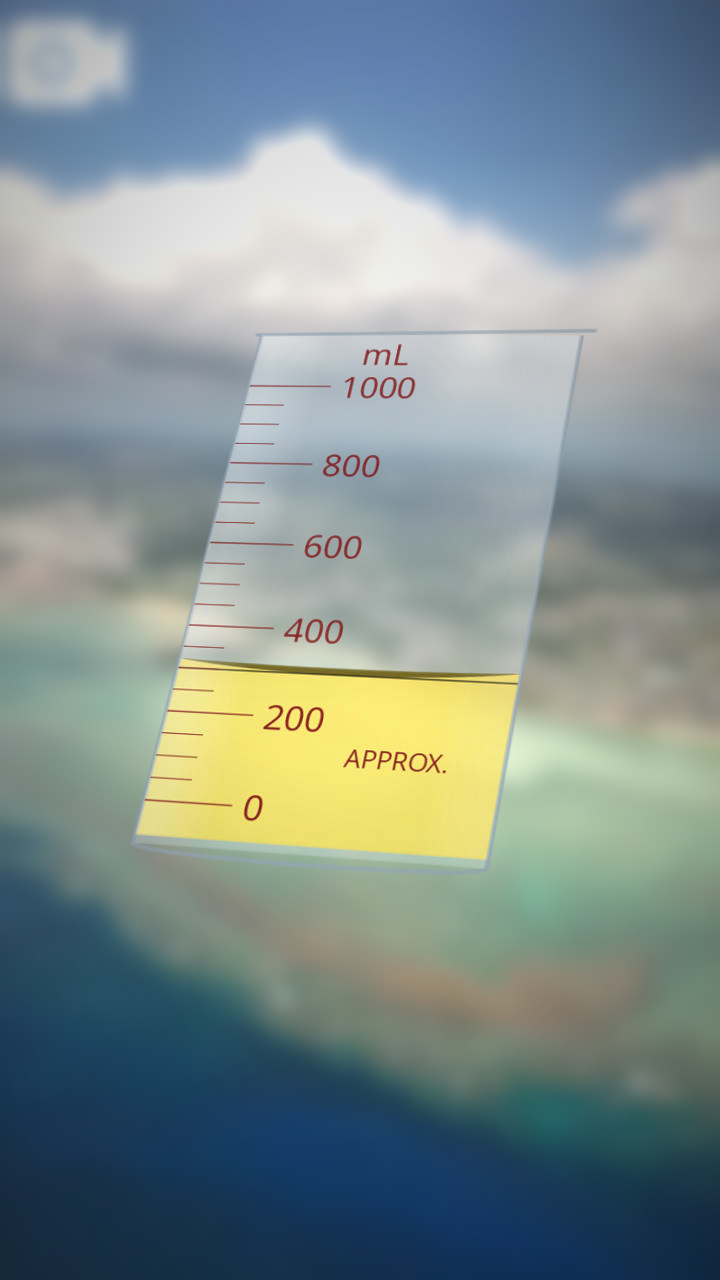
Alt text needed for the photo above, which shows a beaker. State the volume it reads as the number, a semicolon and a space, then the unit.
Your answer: 300; mL
